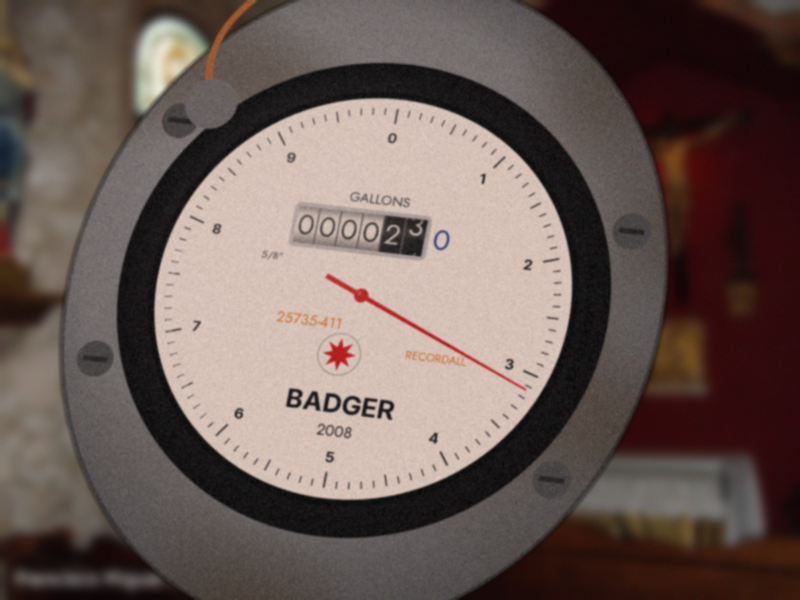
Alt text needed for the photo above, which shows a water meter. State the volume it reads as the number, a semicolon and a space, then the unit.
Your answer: 233.1; gal
